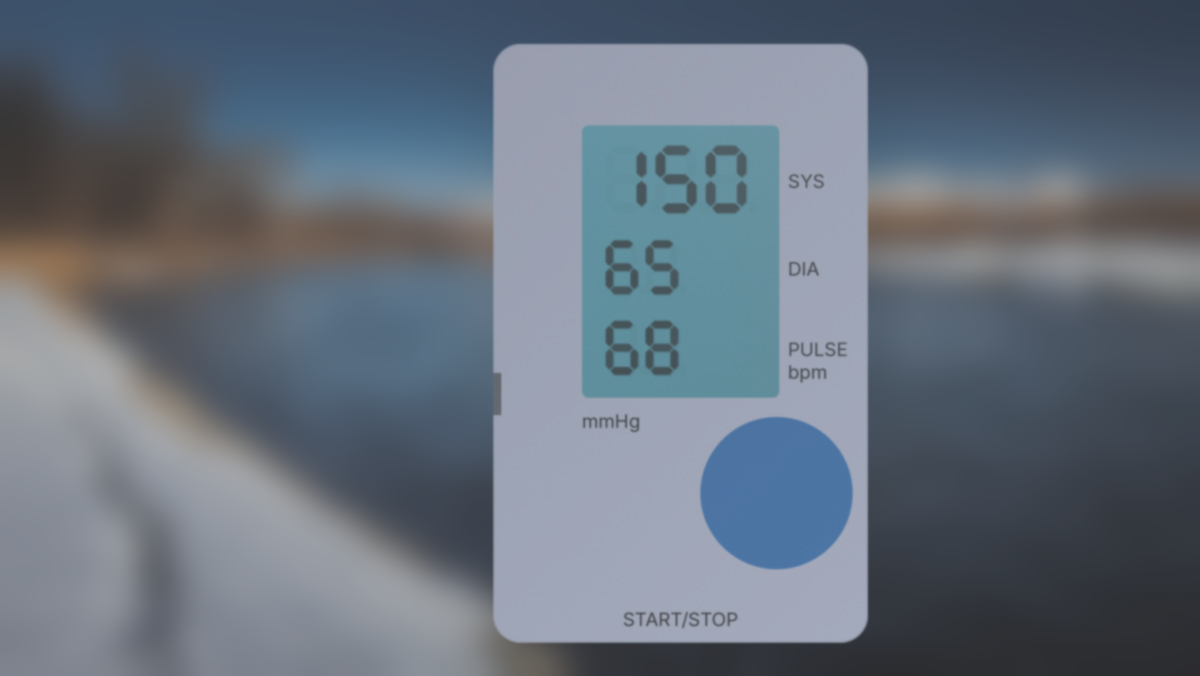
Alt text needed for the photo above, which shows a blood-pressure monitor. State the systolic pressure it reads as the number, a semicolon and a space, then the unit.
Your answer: 150; mmHg
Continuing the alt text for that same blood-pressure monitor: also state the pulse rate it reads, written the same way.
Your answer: 68; bpm
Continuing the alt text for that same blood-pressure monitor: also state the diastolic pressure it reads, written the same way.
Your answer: 65; mmHg
